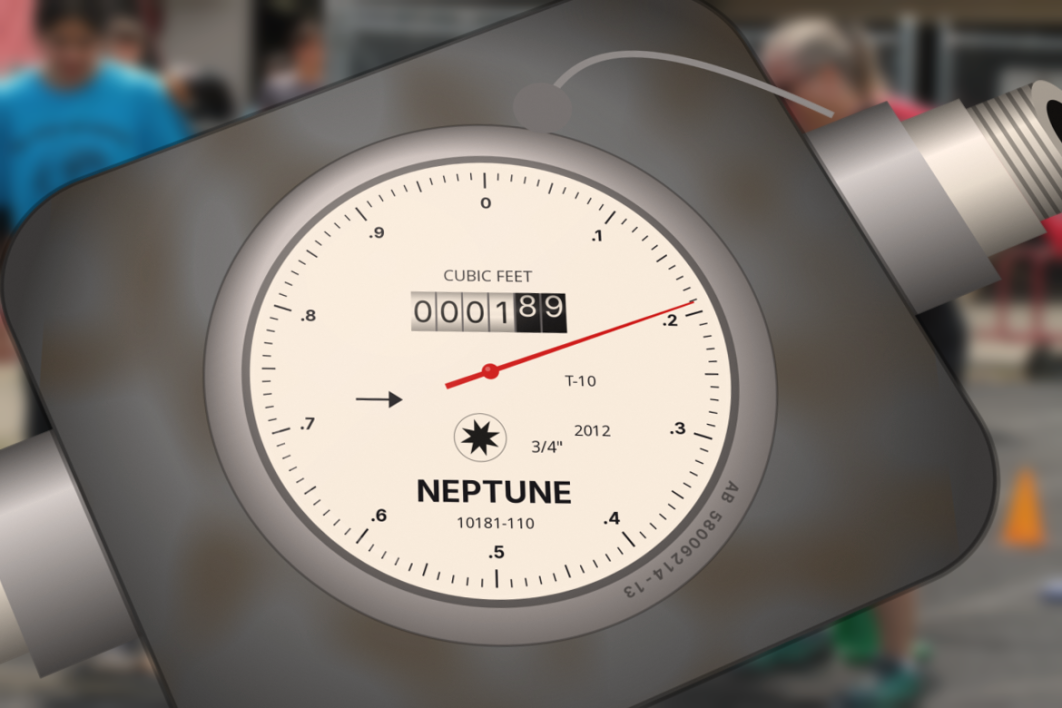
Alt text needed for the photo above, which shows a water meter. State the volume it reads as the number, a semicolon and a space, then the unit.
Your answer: 189.19; ft³
